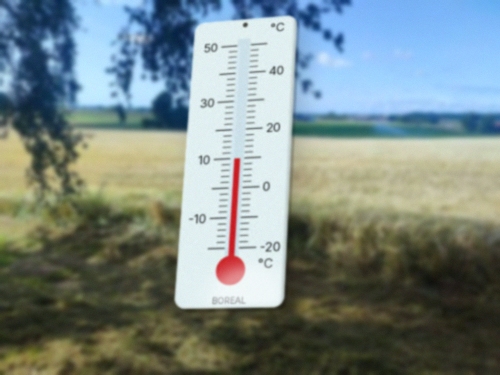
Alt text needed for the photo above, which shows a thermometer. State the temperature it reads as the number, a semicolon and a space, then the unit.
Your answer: 10; °C
